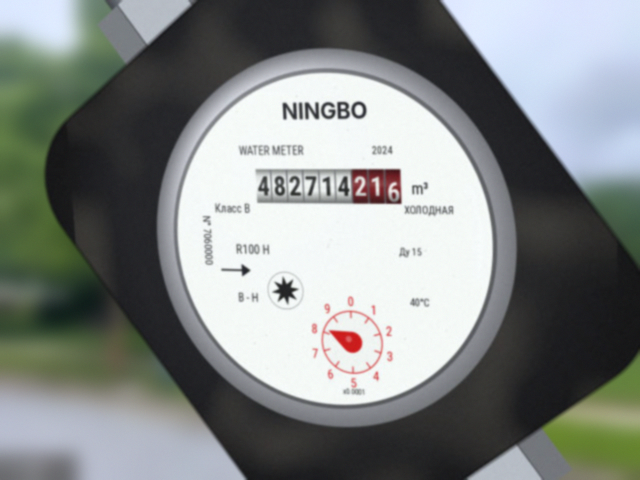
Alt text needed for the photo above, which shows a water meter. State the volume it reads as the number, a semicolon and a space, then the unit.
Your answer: 482714.2158; m³
